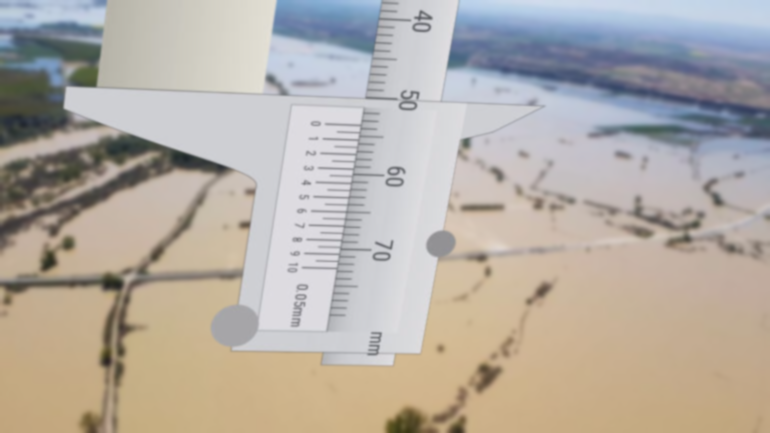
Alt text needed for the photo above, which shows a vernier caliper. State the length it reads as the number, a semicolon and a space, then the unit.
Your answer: 53.6; mm
